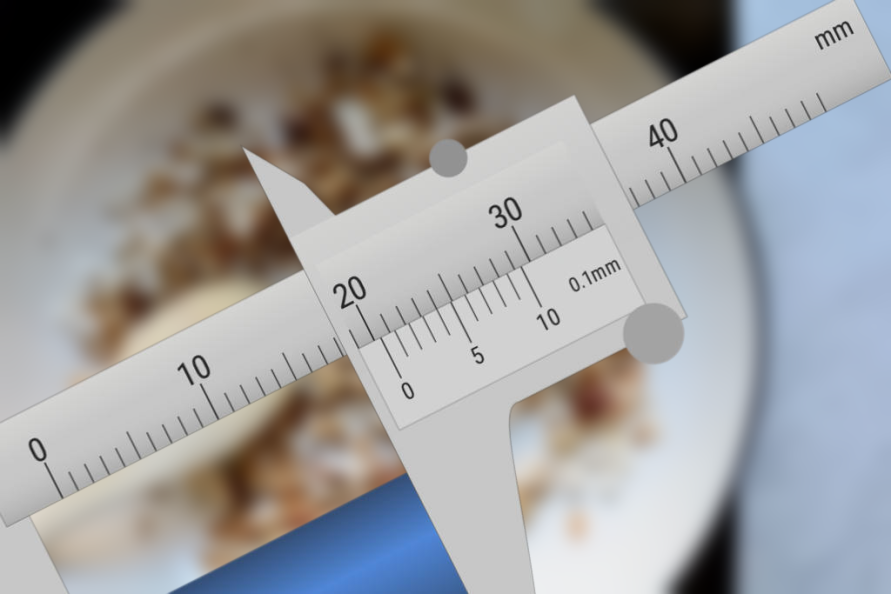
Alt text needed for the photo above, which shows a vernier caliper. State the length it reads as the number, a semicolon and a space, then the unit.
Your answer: 20.4; mm
